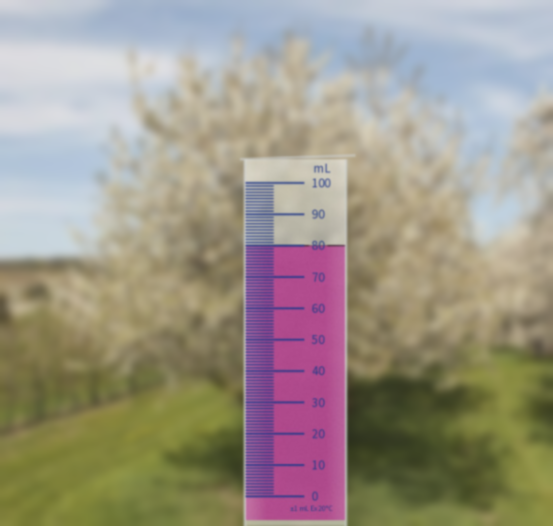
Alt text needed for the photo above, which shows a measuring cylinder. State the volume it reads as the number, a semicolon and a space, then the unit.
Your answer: 80; mL
